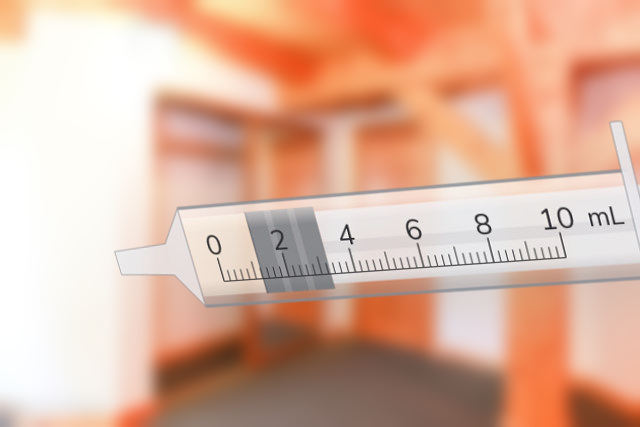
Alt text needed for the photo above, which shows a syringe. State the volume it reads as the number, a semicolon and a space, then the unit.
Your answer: 1.2; mL
